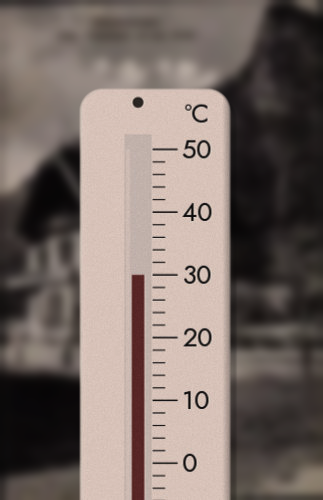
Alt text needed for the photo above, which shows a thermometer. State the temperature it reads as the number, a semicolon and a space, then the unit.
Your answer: 30; °C
